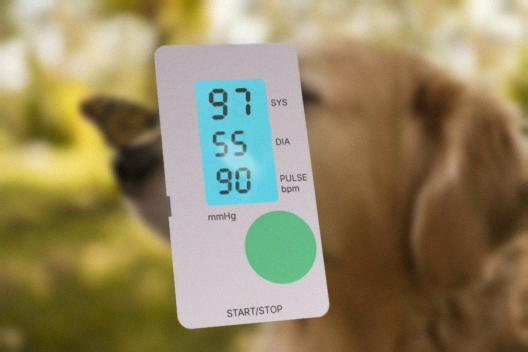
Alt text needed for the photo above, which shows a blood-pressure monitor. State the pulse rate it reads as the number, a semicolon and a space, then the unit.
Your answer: 90; bpm
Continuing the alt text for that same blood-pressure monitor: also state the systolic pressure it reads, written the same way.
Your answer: 97; mmHg
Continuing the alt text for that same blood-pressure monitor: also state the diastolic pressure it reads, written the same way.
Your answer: 55; mmHg
